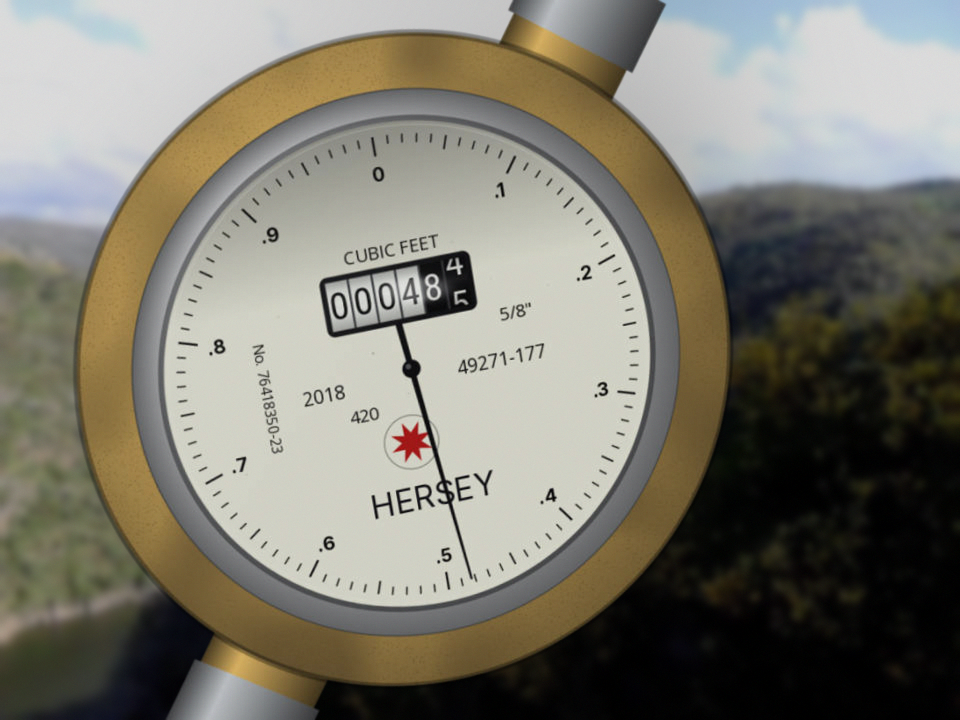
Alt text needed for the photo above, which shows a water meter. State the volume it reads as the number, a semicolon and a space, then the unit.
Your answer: 484.48; ft³
